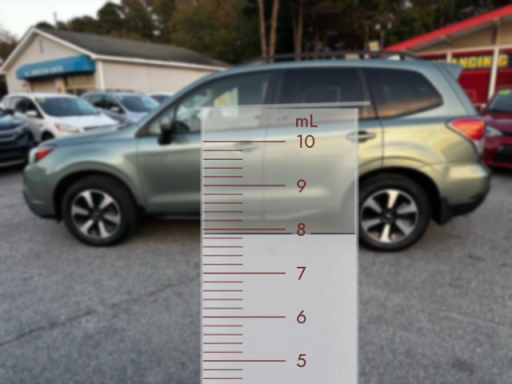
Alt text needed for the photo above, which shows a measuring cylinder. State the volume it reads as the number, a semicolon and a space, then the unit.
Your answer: 7.9; mL
